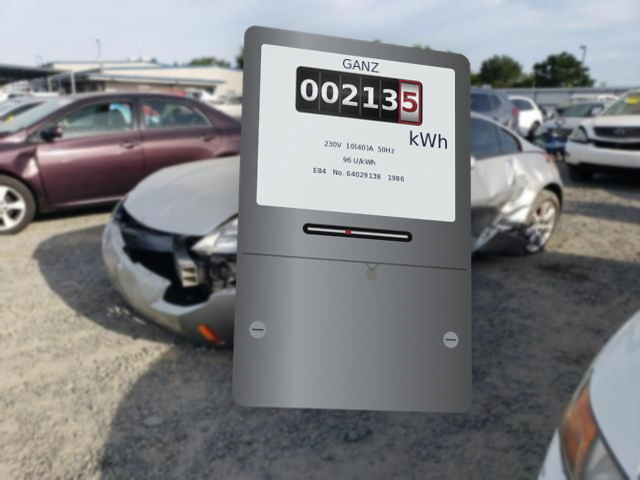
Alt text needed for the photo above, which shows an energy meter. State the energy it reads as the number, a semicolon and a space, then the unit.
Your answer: 213.5; kWh
